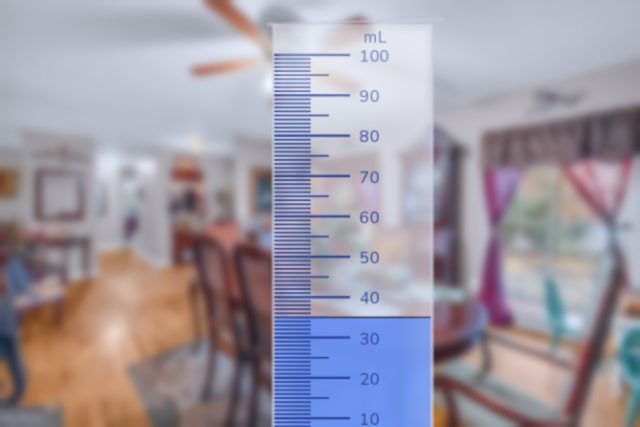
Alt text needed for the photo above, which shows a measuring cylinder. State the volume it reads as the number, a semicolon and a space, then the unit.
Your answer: 35; mL
